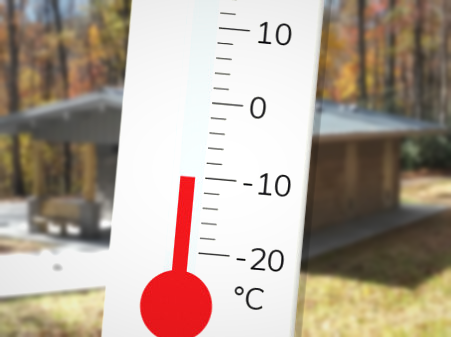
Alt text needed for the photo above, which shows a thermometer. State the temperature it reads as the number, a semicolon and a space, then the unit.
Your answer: -10; °C
